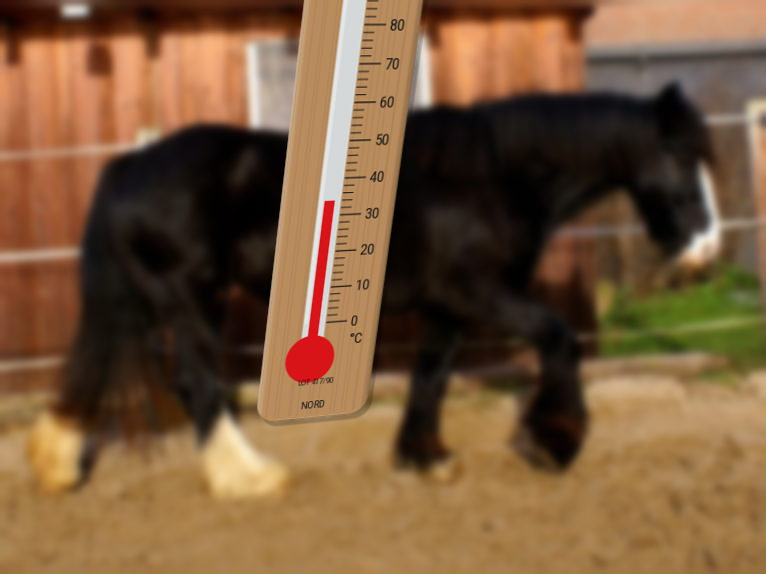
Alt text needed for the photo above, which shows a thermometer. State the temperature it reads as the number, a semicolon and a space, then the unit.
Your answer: 34; °C
